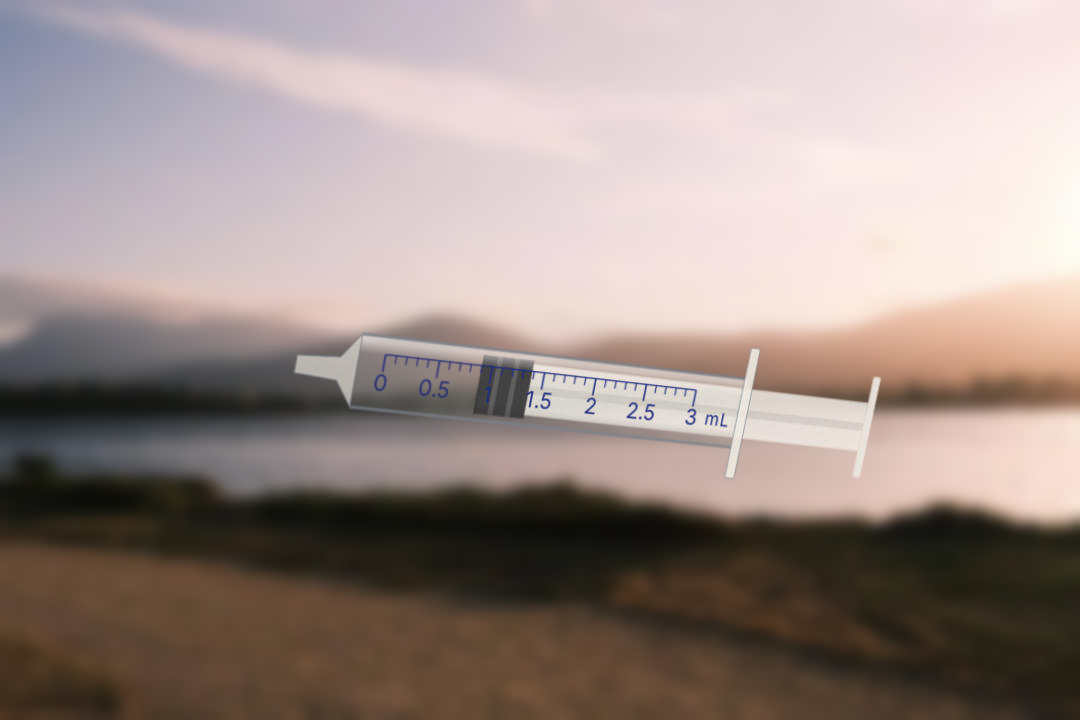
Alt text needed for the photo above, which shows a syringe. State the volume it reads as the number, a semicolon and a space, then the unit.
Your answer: 0.9; mL
